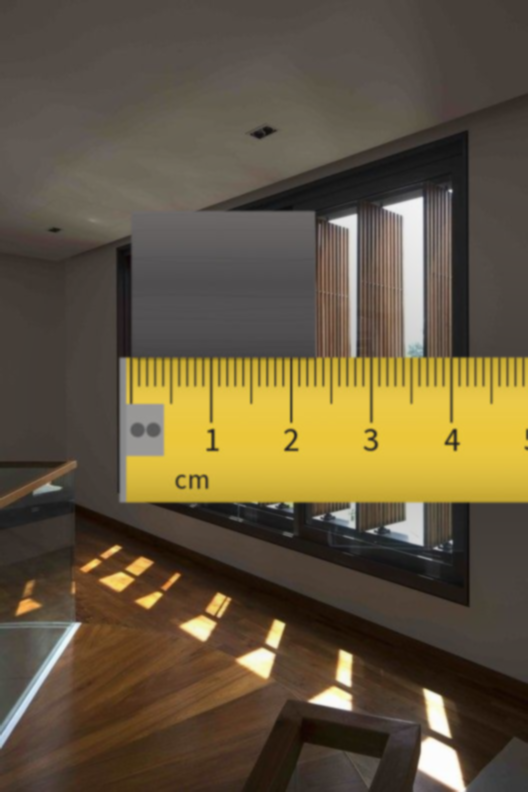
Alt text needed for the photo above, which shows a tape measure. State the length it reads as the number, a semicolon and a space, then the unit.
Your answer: 2.3; cm
